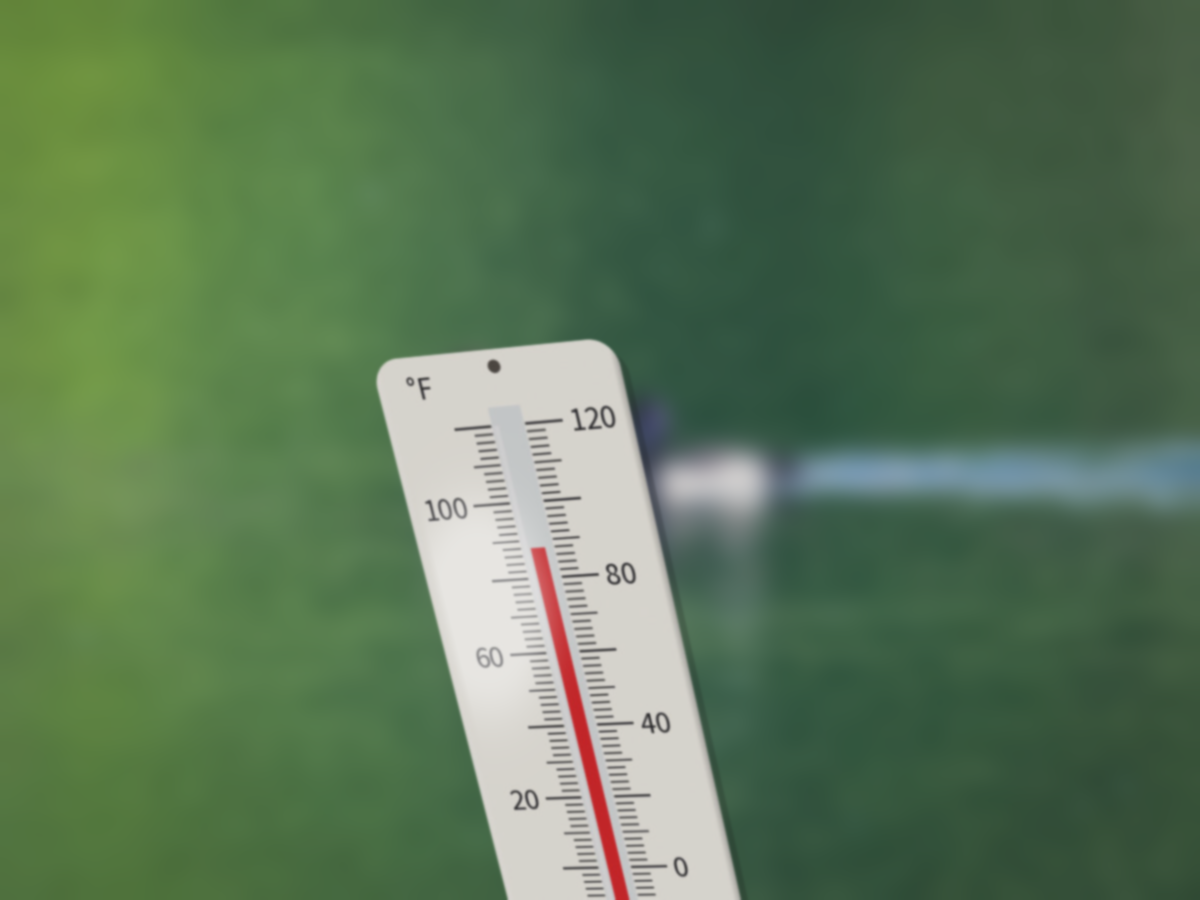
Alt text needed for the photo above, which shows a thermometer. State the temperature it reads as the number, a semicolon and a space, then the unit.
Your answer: 88; °F
